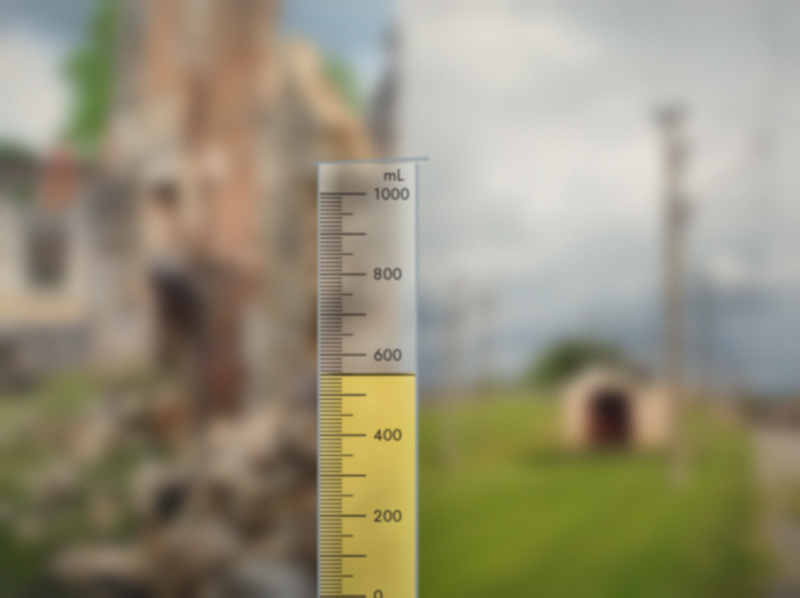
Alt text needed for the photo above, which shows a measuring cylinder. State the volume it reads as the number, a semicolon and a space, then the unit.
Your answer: 550; mL
